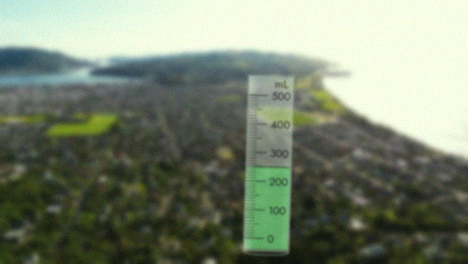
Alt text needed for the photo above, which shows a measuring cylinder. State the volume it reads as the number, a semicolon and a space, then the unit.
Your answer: 250; mL
